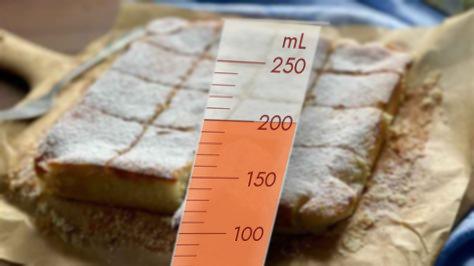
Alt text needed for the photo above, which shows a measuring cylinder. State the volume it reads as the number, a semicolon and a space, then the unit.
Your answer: 200; mL
